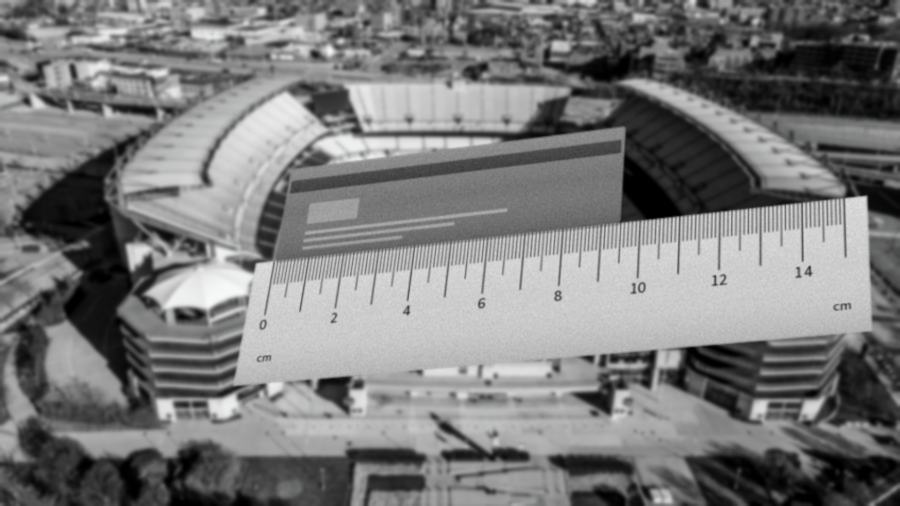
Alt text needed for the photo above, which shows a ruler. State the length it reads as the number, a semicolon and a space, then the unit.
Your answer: 9.5; cm
